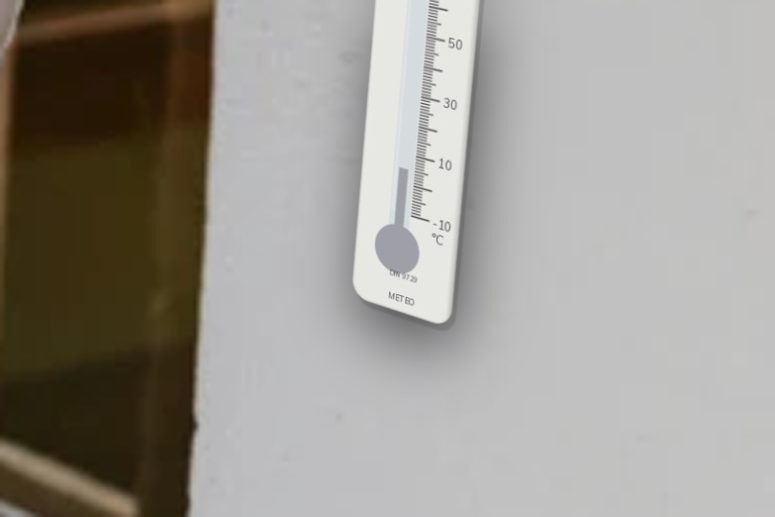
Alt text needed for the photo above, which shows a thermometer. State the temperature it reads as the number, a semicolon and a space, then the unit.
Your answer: 5; °C
